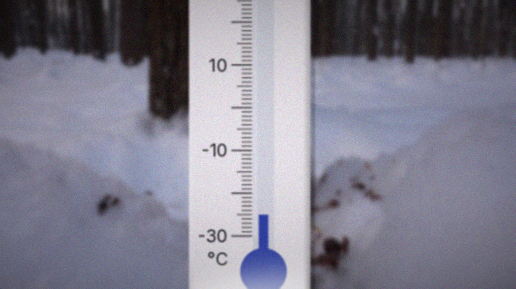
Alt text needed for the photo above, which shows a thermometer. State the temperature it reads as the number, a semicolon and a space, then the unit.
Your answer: -25; °C
